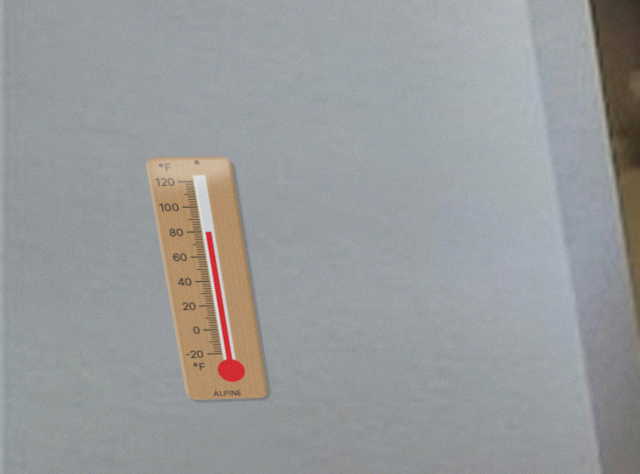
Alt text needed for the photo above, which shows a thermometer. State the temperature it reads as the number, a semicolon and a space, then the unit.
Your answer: 80; °F
